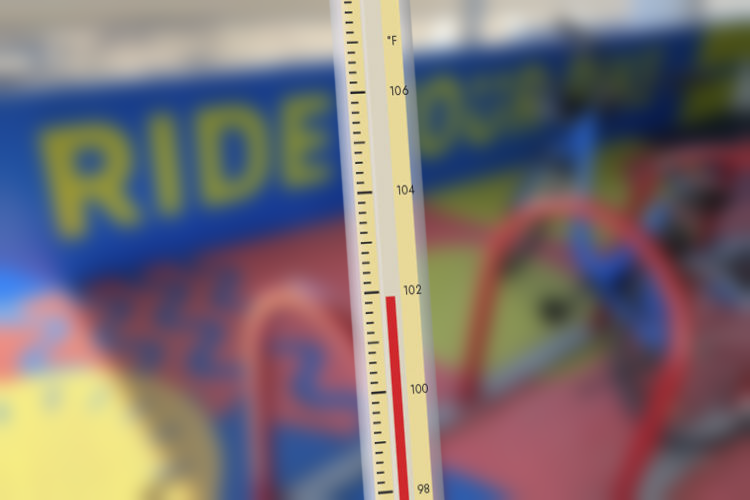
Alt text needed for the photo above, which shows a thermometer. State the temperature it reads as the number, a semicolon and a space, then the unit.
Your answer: 101.9; °F
